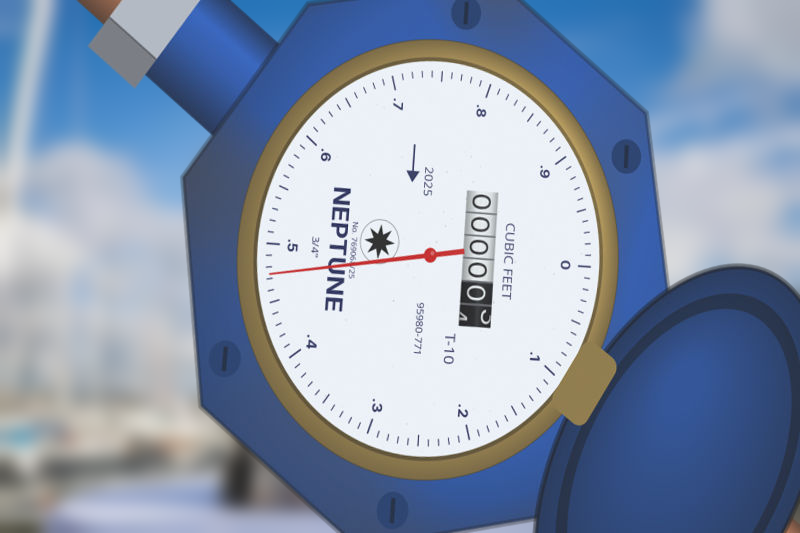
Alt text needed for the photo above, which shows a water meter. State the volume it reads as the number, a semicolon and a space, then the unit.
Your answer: 3.47; ft³
